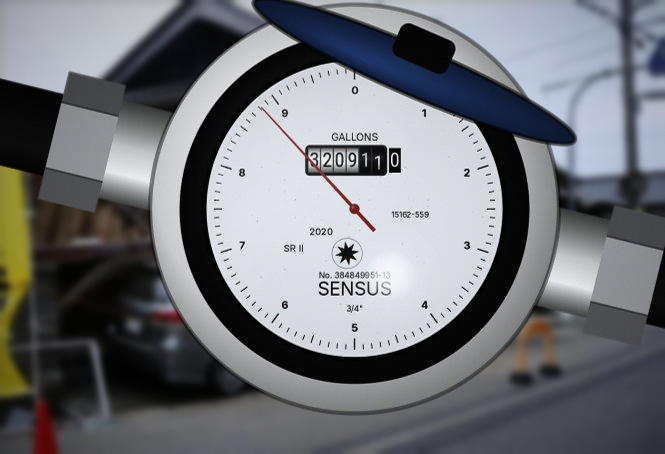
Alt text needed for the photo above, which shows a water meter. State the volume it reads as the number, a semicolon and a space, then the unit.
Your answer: 3209108.8; gal
